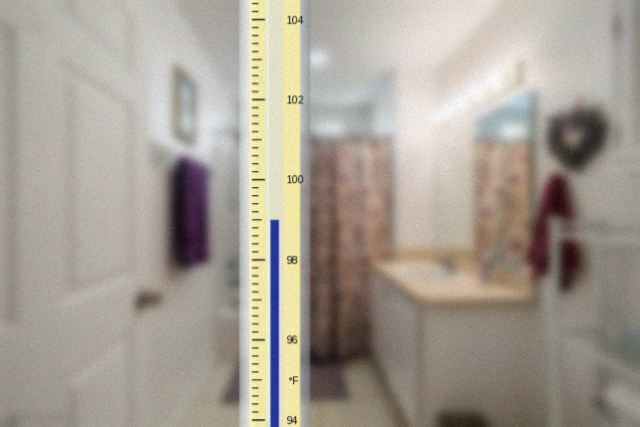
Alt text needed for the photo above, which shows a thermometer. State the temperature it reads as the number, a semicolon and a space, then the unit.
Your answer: 99; °F
